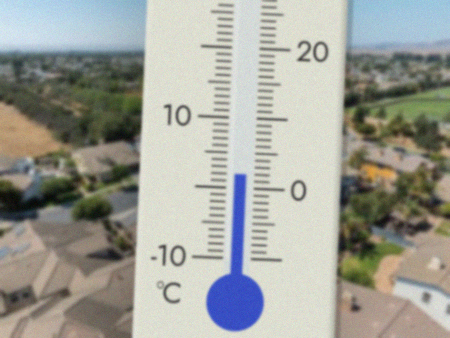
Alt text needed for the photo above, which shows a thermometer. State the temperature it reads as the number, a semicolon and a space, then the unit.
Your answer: 2; °C
